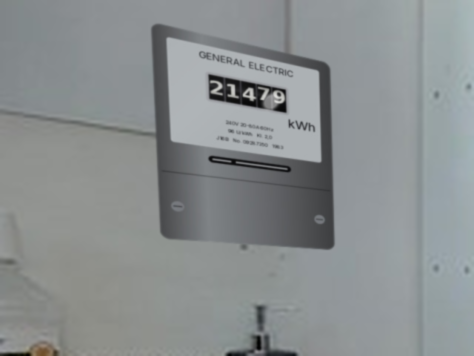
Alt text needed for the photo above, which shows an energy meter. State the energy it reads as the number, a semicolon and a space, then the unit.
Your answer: 21479; kWh
